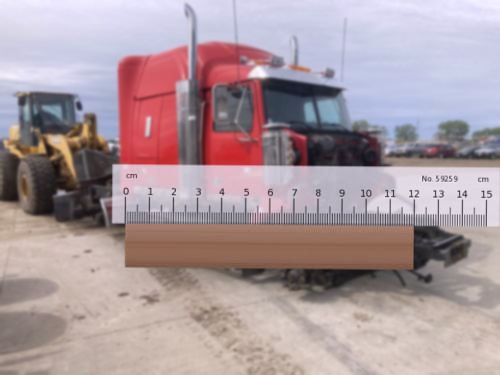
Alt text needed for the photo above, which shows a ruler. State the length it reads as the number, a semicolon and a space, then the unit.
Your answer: 12; cm
